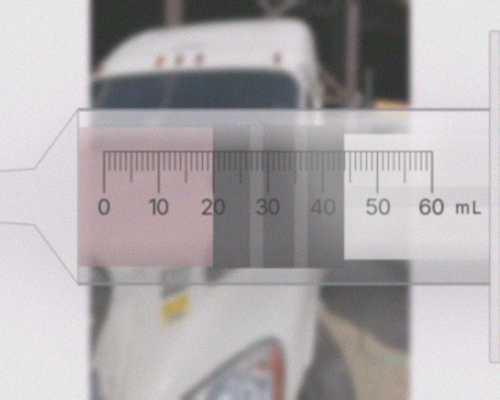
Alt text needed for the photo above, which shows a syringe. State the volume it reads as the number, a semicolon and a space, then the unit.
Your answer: 20; mL
